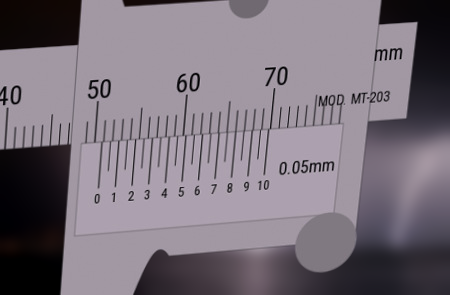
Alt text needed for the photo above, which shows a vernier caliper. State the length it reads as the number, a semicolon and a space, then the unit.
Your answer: 50.8; mm
